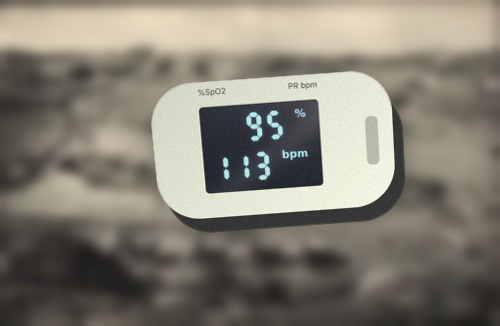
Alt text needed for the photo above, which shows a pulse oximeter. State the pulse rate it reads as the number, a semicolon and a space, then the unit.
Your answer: 113; bpm
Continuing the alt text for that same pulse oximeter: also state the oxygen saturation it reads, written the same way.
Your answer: 95; %
